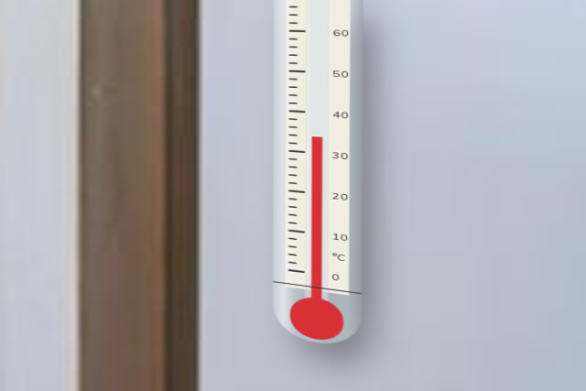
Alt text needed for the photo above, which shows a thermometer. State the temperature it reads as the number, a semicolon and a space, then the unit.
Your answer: 34; °C
